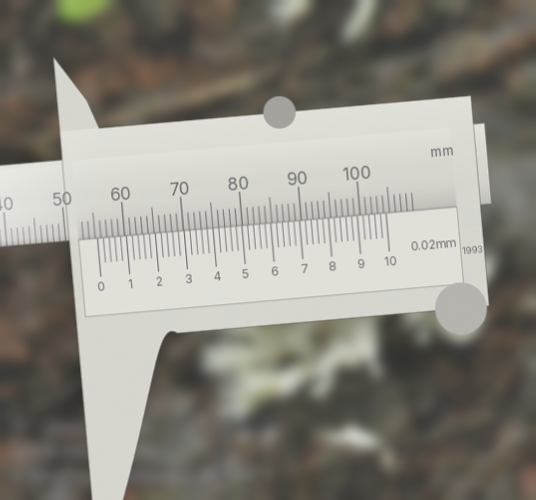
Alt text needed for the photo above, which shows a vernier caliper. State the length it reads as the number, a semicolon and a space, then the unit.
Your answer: 55.4; mm
